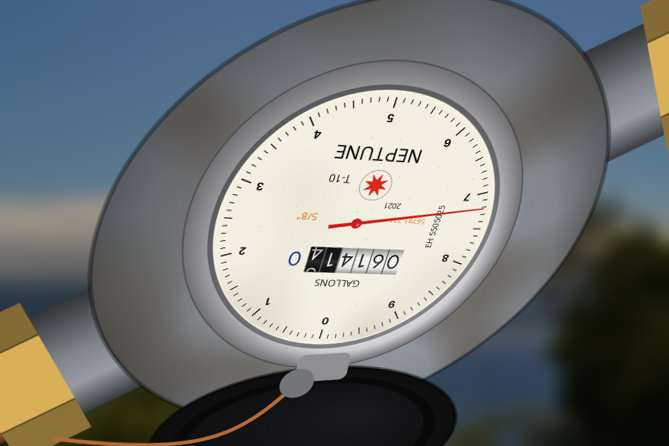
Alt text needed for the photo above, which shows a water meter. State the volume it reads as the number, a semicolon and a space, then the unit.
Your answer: 614137.2; gal
